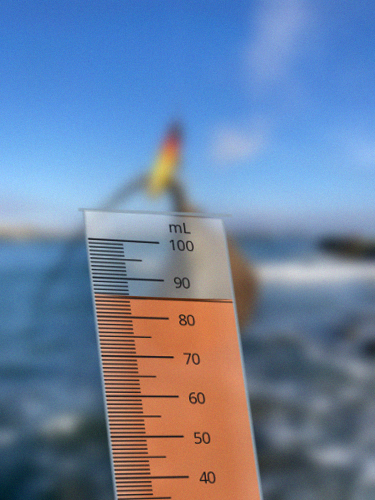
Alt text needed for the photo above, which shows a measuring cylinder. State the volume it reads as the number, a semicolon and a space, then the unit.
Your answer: 85; mL
